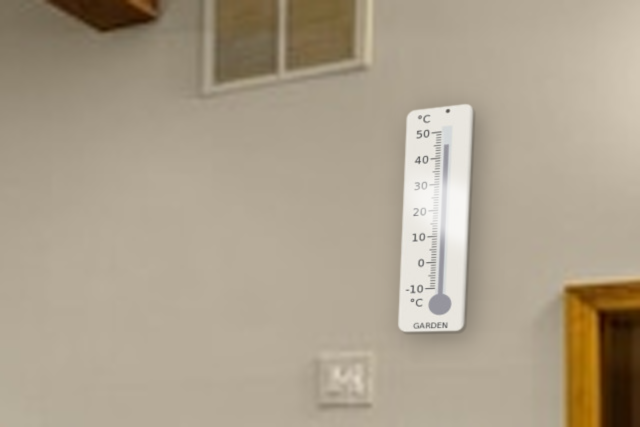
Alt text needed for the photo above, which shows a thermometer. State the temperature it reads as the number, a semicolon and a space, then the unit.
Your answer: 45; °C
